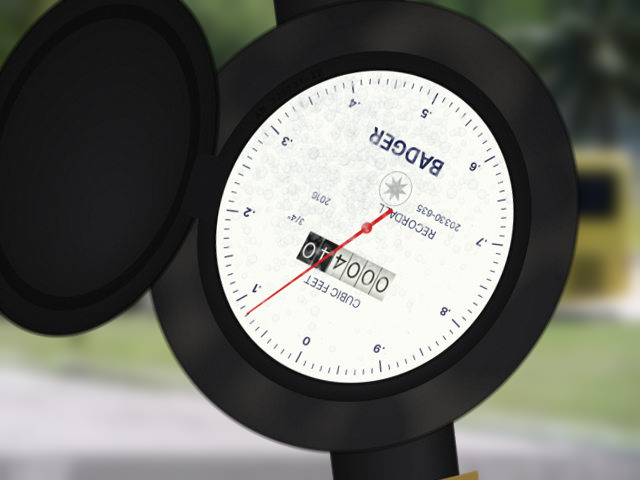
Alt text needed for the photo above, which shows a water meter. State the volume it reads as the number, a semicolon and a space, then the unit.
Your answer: 440.08; ft³
